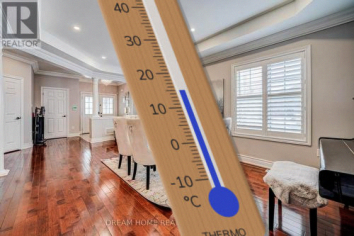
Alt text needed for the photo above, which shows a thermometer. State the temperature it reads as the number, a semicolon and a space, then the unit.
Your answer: 15; °C
